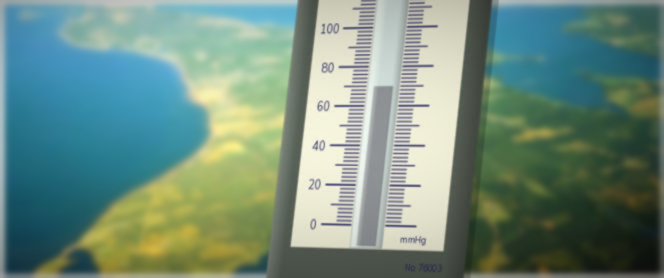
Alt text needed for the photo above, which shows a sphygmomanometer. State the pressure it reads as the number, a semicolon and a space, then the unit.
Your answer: 70; mmHg
